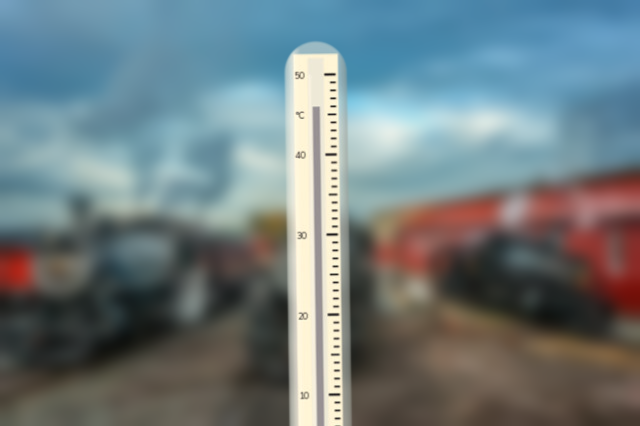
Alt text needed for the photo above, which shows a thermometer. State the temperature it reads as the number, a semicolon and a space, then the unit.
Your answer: 46; °C
